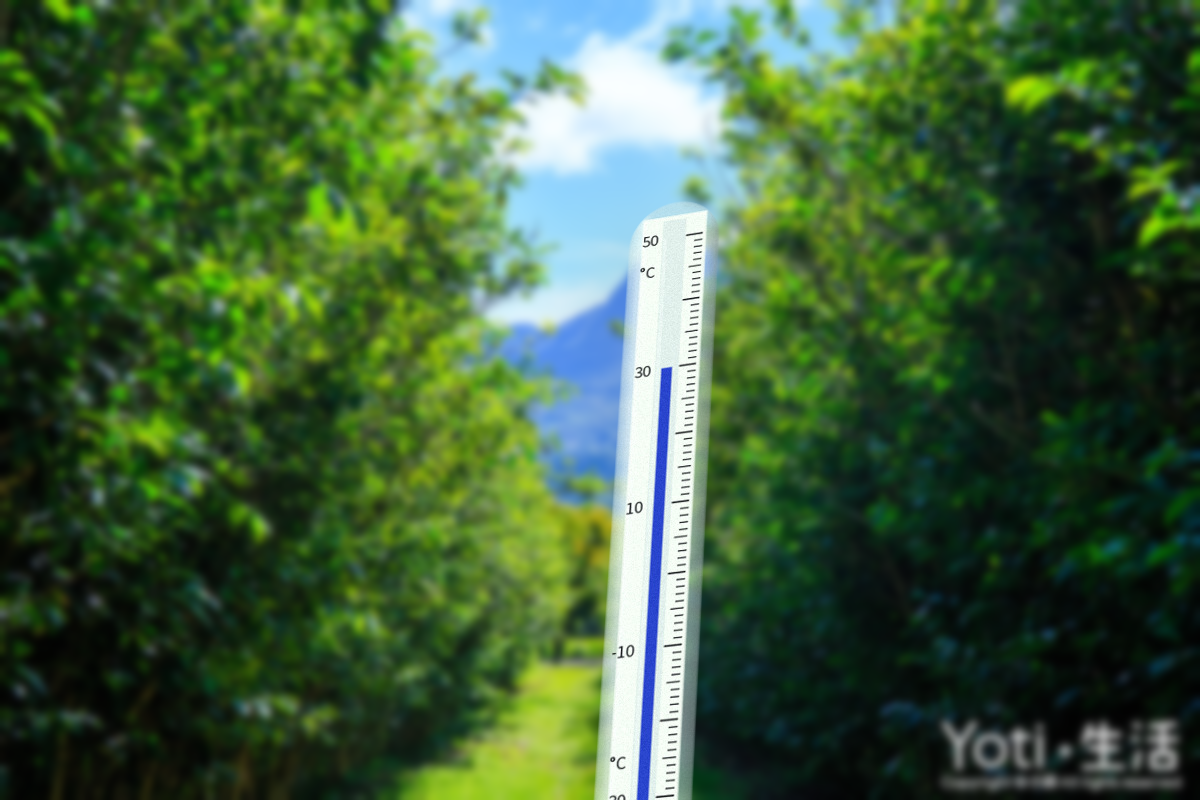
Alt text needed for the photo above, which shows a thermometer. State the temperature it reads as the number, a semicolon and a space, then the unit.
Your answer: 30; °C
